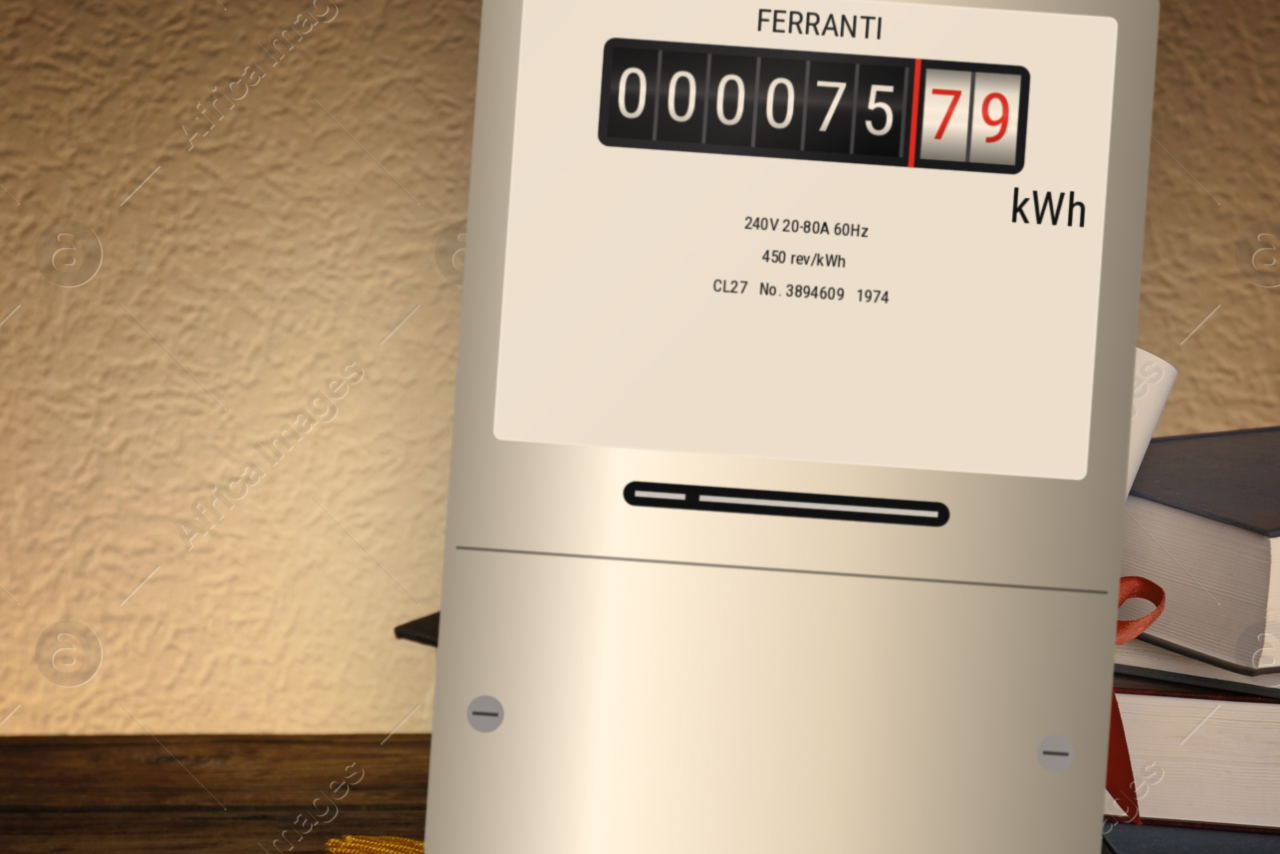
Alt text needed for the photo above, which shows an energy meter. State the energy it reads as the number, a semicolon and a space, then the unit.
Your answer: 75.79; kWh
